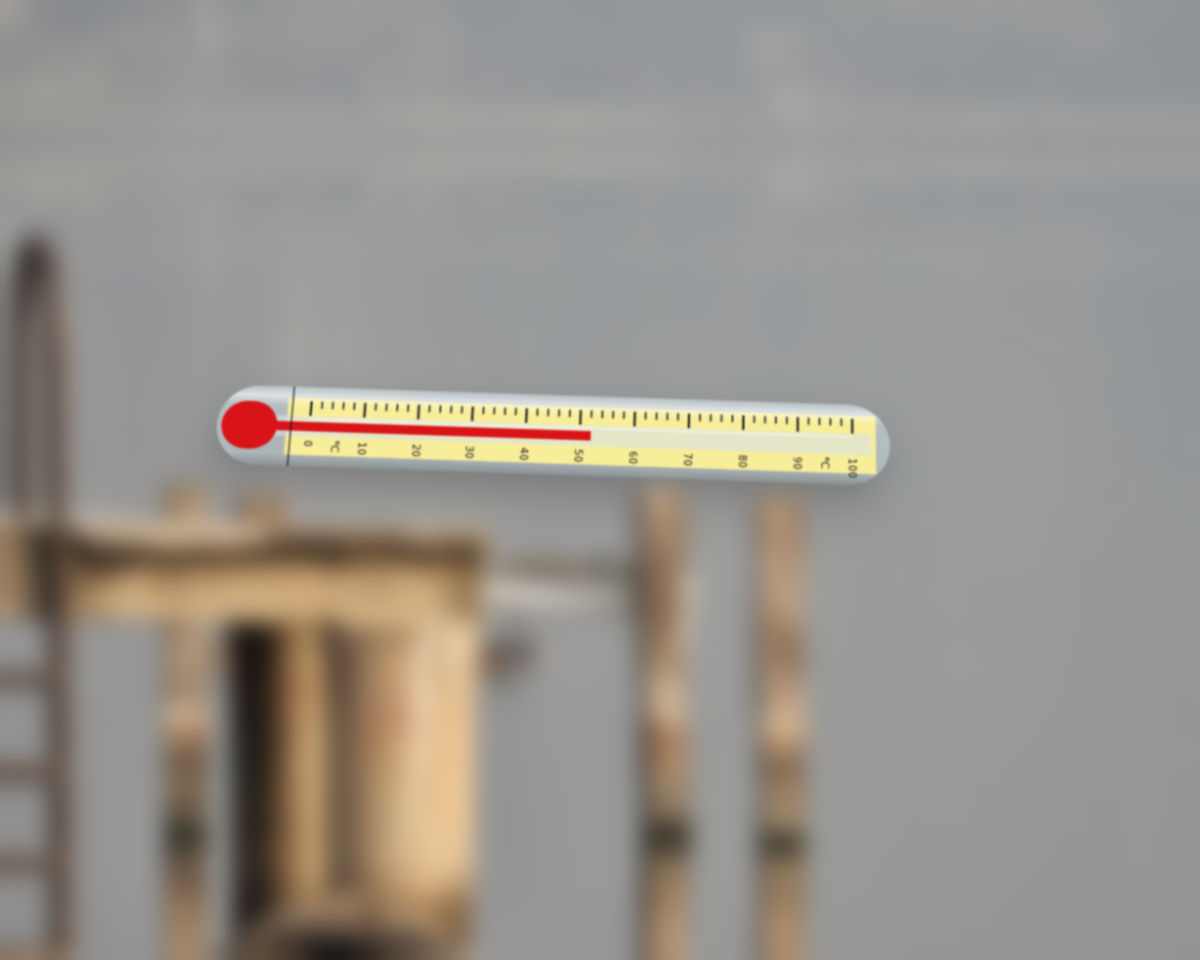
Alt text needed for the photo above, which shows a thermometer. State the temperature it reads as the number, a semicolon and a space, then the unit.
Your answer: 52; °C
